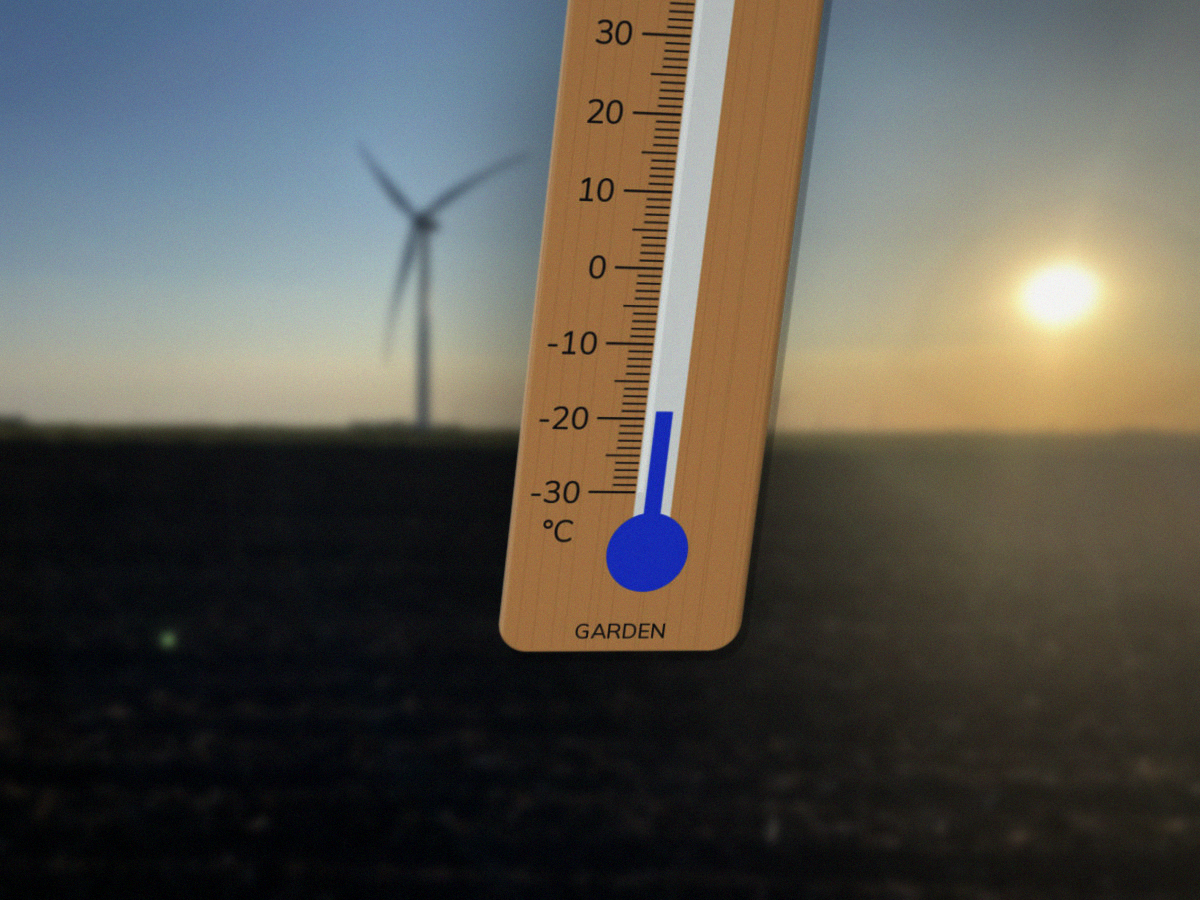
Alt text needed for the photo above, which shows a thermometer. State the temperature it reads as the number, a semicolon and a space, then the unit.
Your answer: -19; °C
